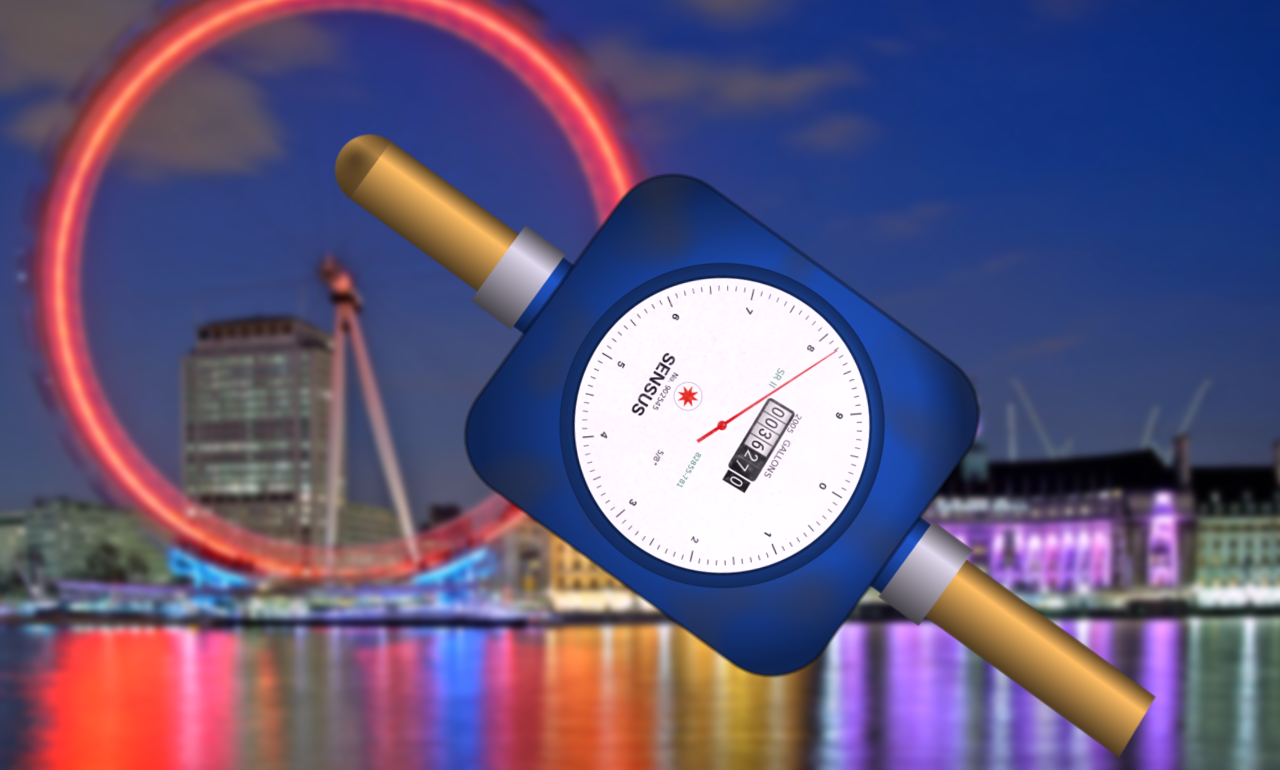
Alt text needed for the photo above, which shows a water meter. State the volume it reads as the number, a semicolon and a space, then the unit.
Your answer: 36268.2; gal
